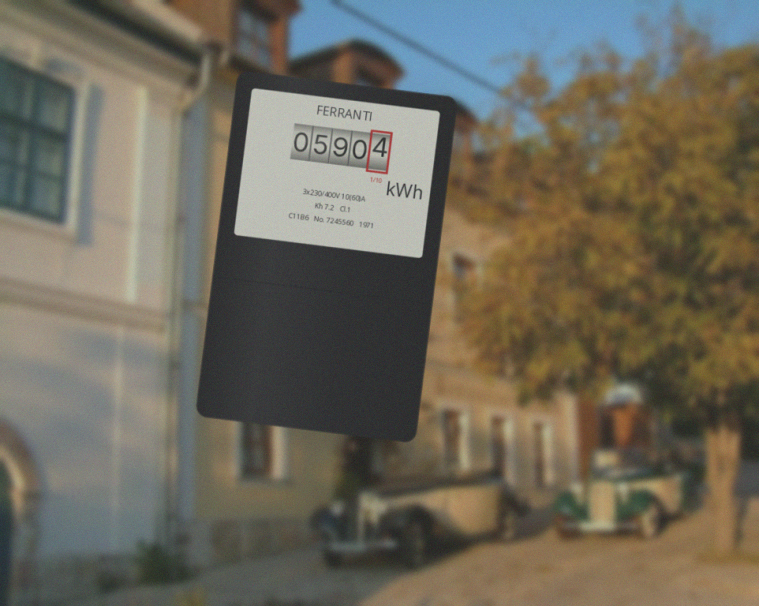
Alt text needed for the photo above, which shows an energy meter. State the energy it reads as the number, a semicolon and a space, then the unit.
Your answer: 590.4; kWh
